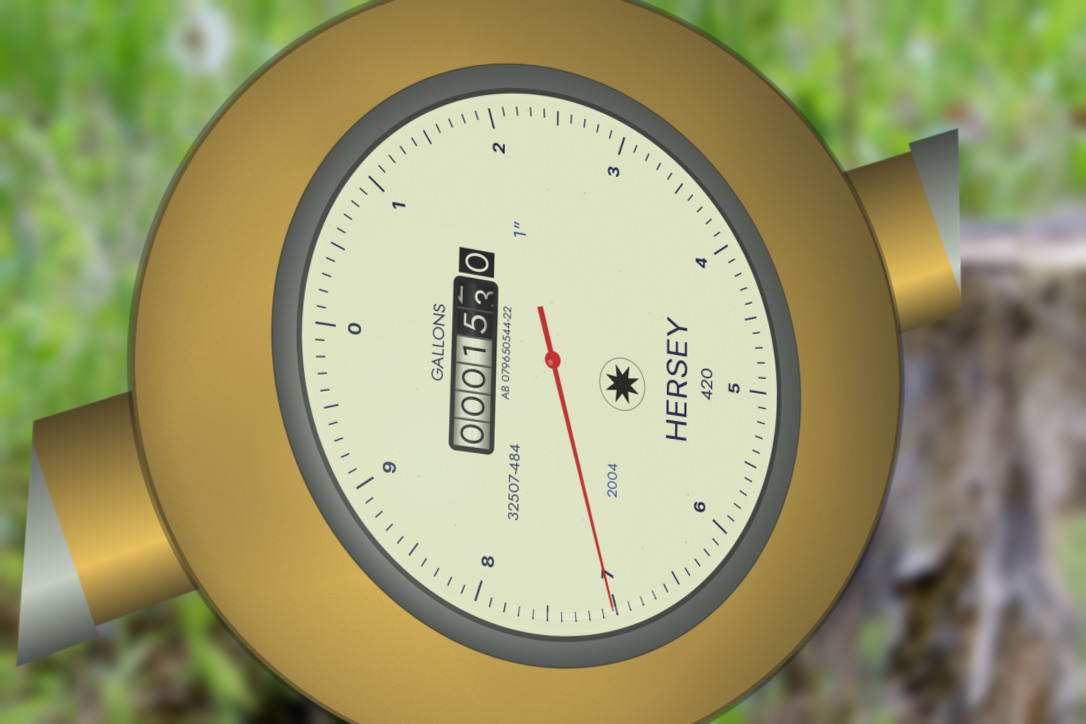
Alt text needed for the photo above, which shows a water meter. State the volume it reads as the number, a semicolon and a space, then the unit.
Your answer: 1527.0; gal
